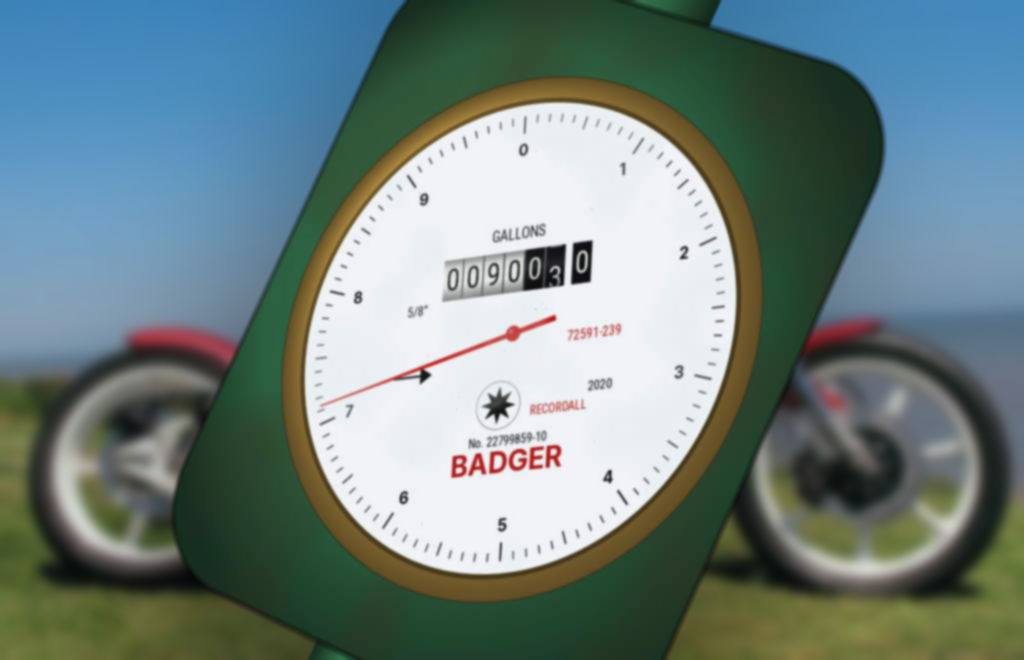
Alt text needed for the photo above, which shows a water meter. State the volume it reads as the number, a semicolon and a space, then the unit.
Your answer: 90027.1; gal
